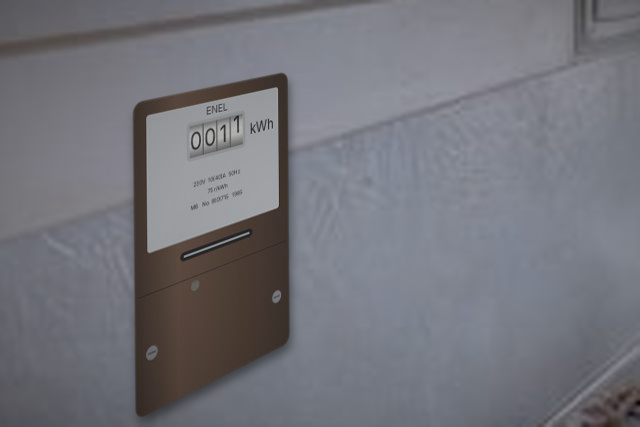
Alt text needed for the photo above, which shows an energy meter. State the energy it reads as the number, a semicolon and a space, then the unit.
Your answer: 11; kWh
